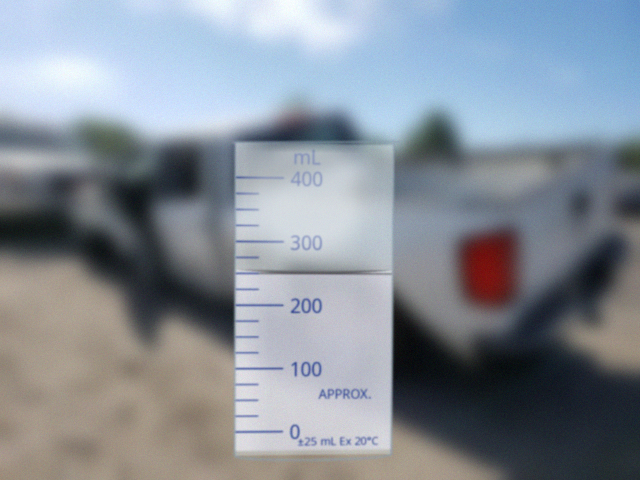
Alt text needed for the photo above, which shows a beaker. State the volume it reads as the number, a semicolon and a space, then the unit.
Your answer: 250; mL
